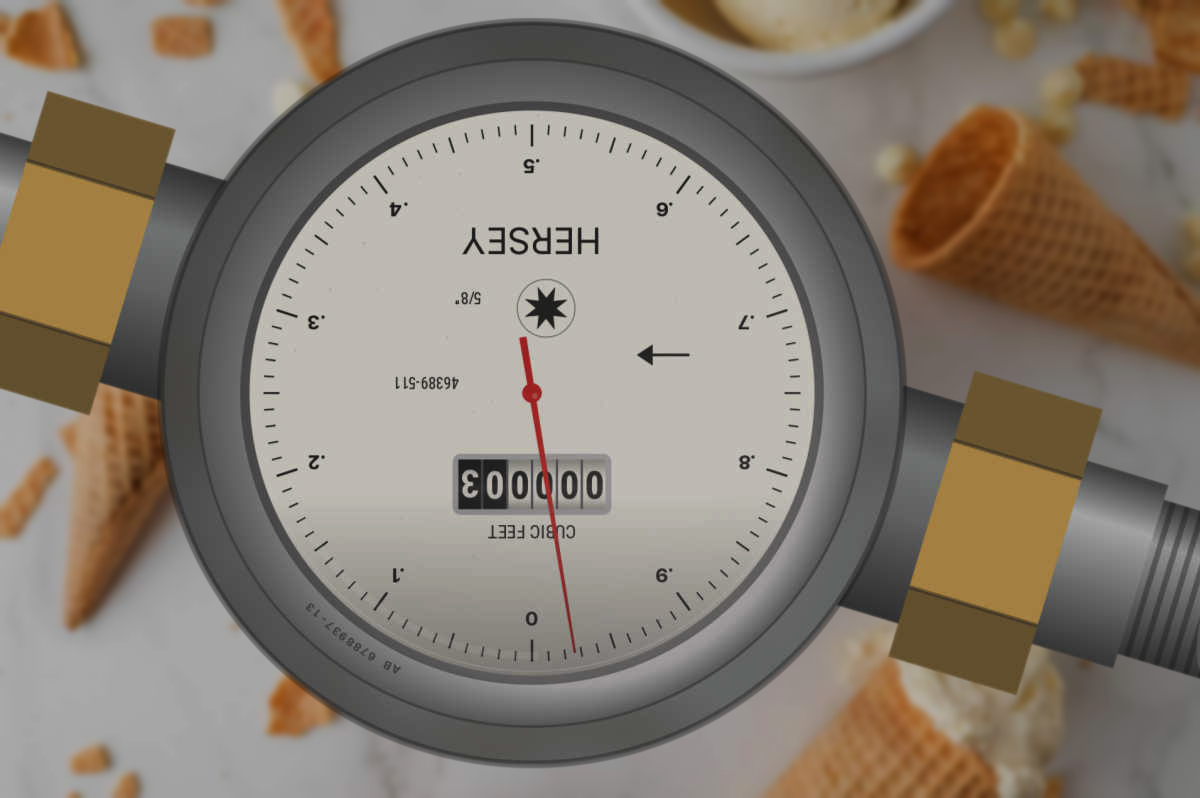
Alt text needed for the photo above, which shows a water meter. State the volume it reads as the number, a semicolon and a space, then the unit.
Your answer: 2.97; ft³
